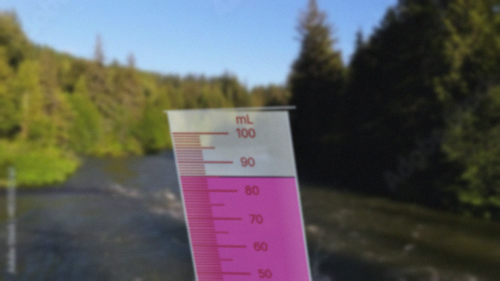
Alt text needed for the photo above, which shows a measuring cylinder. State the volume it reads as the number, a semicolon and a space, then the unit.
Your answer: 85; mL
